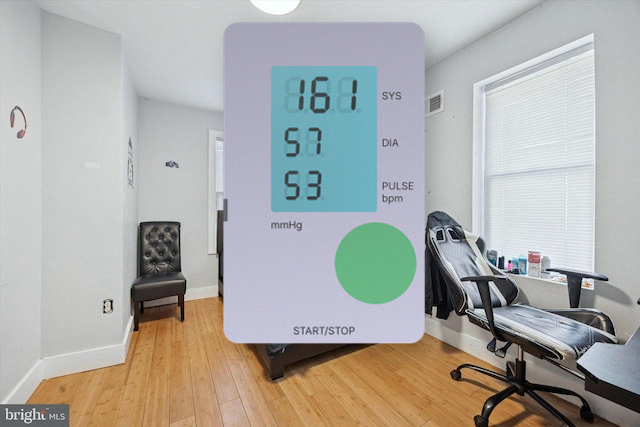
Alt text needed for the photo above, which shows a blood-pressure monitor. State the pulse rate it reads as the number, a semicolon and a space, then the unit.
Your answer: 53; bpm
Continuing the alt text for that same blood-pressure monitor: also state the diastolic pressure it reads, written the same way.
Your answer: 57; mmHg
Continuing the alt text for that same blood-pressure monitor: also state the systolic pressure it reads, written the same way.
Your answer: 161; mmHg
